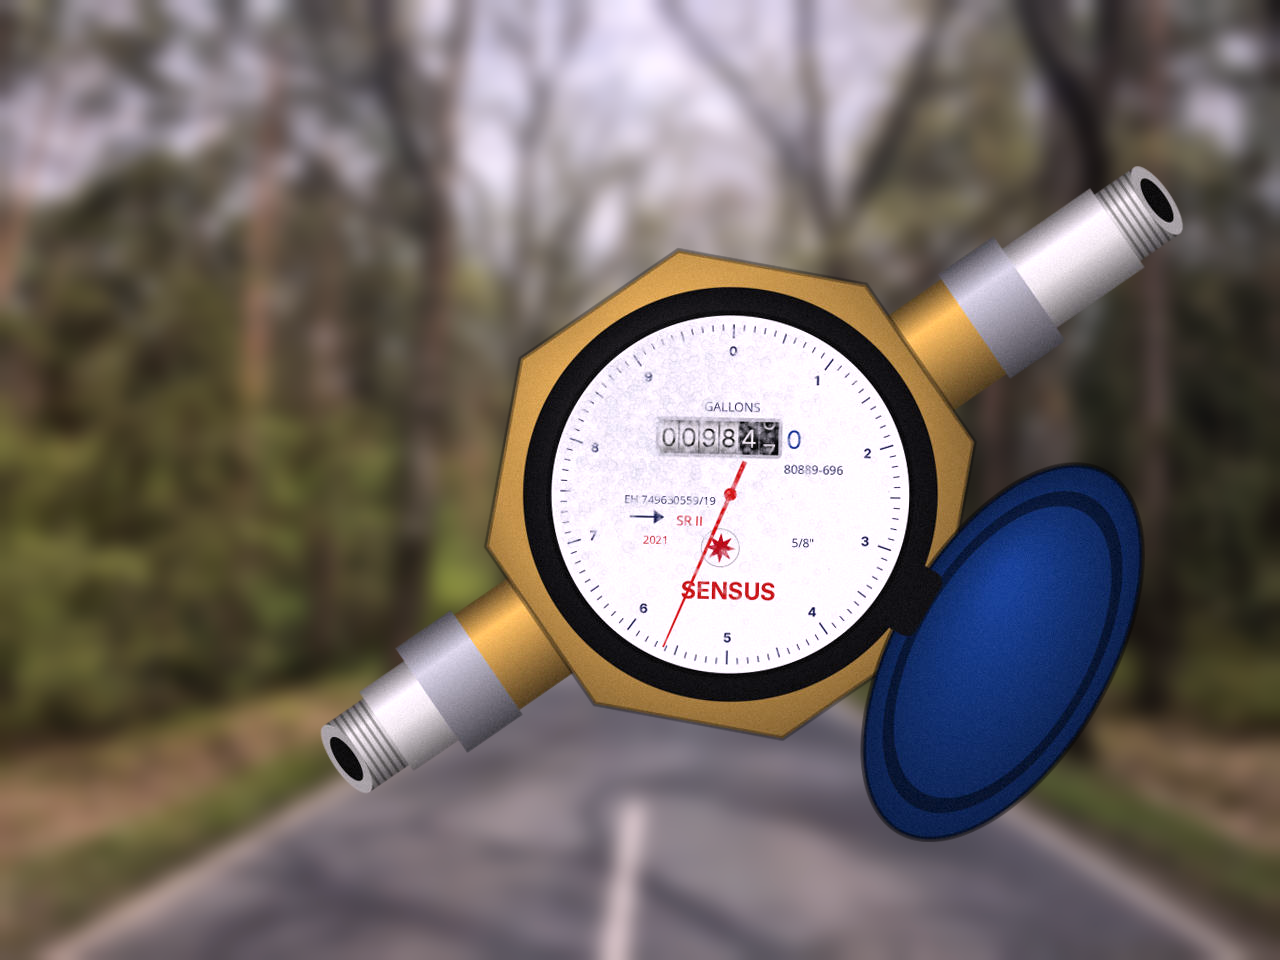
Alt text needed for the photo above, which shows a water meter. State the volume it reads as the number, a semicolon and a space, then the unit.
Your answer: 98465.6; gal
